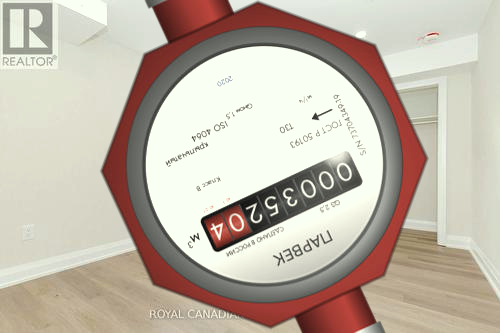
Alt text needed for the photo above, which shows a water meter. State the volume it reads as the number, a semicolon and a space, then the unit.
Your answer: 352.04; m³
